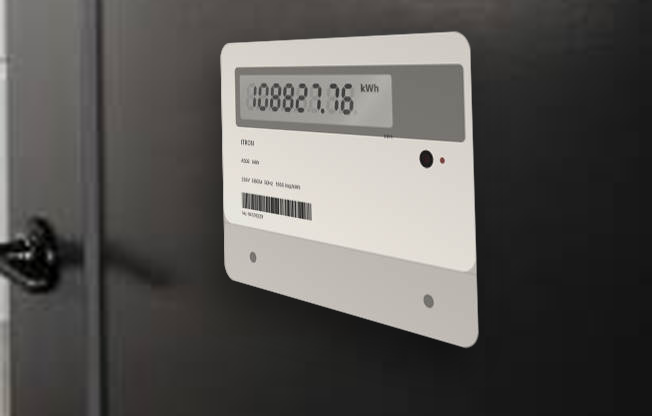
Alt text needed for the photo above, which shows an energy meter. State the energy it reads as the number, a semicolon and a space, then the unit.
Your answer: 108827.76; kWh
